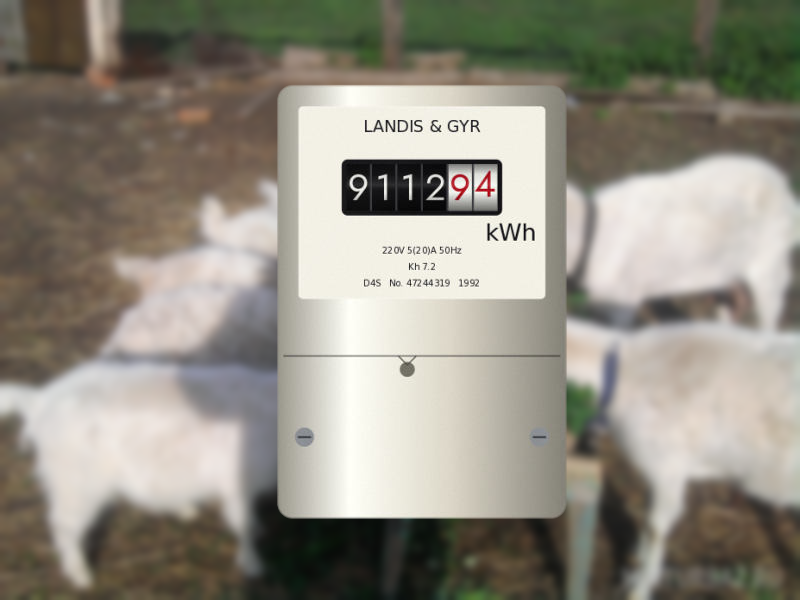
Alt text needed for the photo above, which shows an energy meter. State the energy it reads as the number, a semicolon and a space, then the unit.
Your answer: 9112.94; kWh
